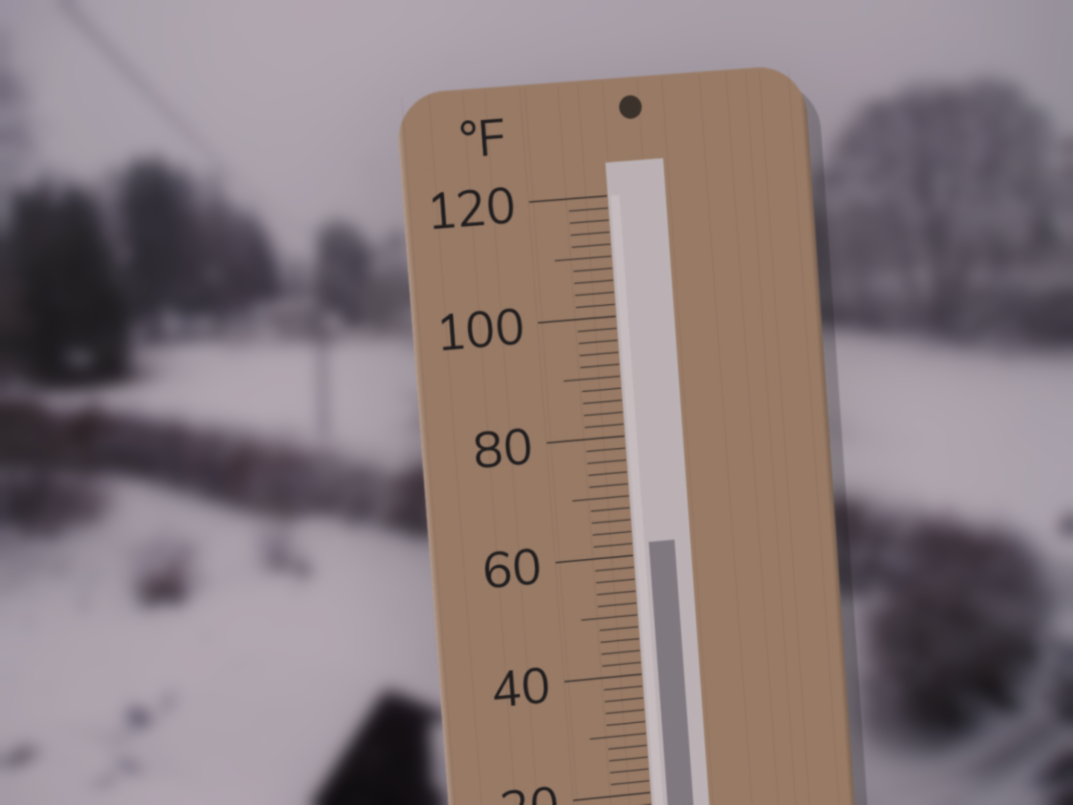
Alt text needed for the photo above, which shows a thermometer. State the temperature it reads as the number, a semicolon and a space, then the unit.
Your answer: 62; °F
